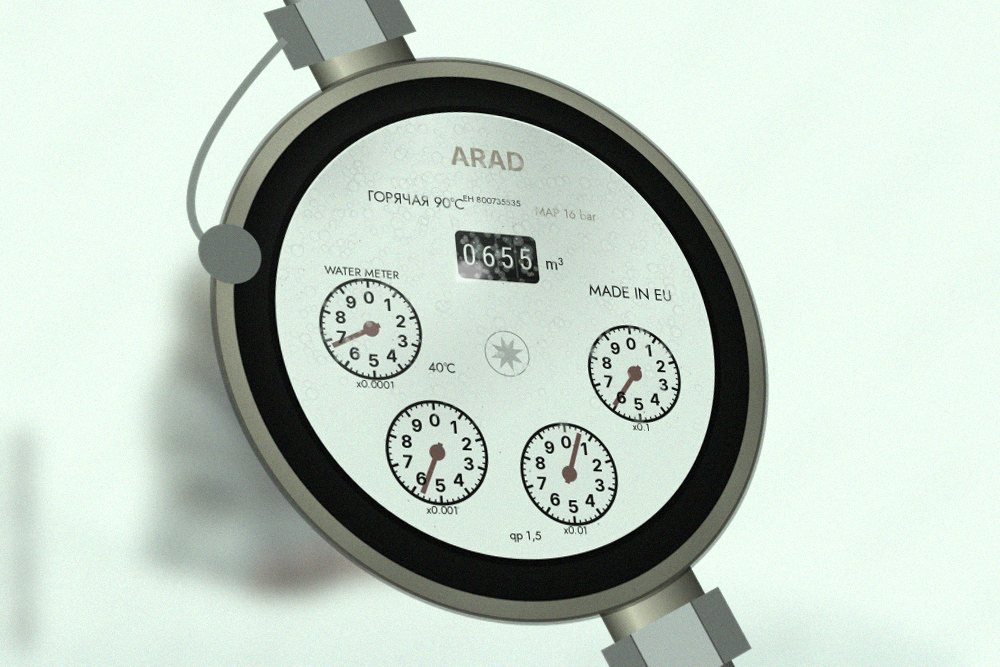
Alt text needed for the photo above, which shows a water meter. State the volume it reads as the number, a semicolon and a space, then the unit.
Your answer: 655.6056; m³
